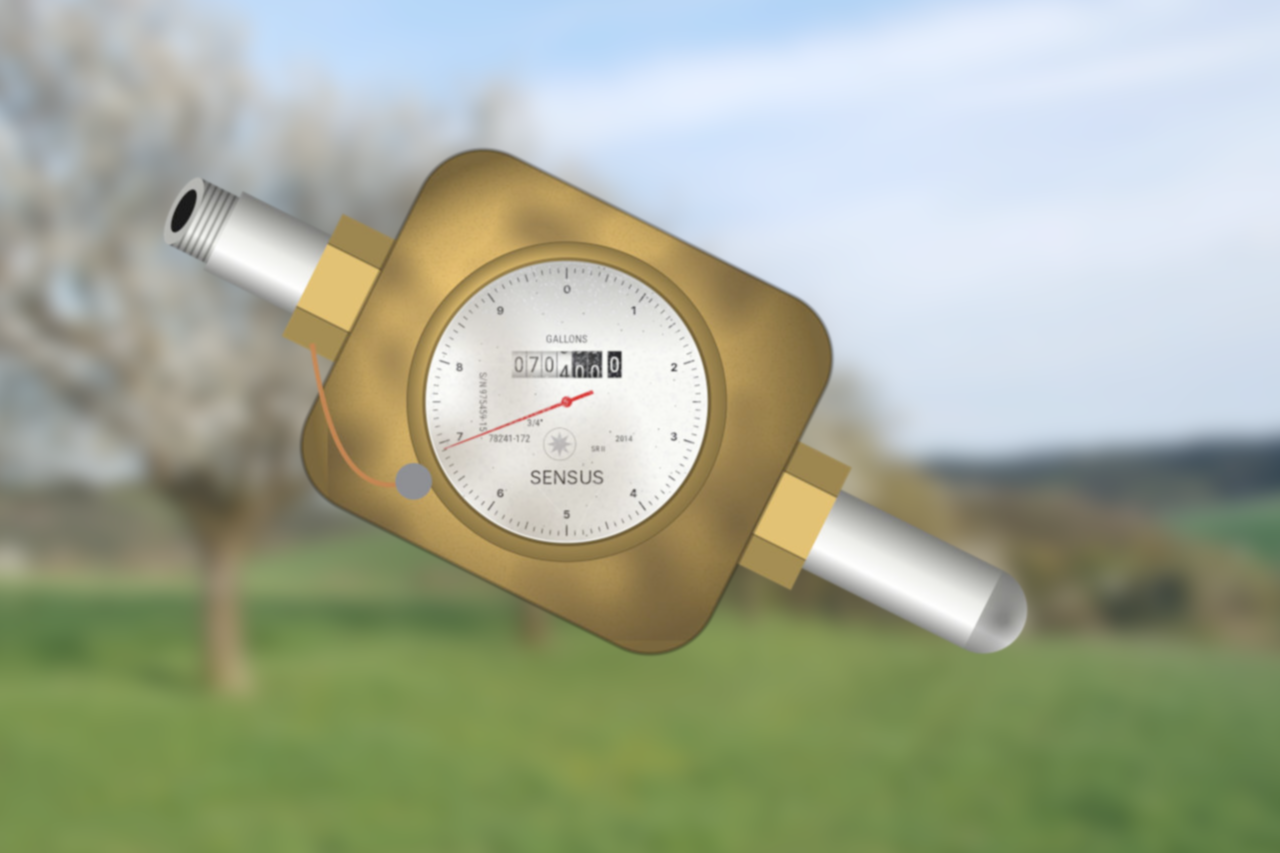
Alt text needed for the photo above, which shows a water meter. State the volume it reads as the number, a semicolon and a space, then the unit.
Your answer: 703996.9; gal
